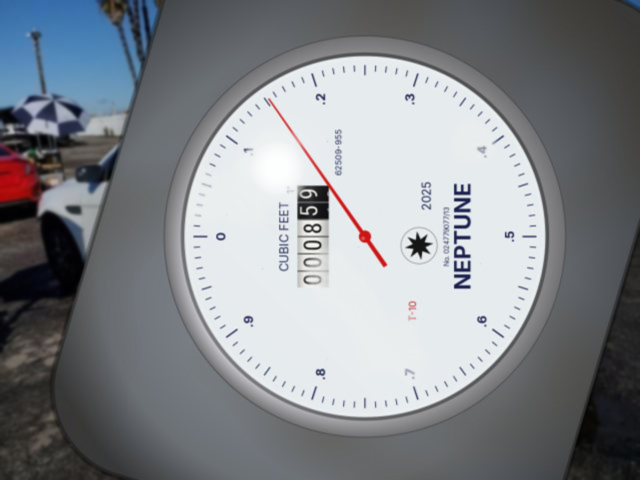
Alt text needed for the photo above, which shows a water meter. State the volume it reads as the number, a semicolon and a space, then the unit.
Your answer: 859.15; ft³
